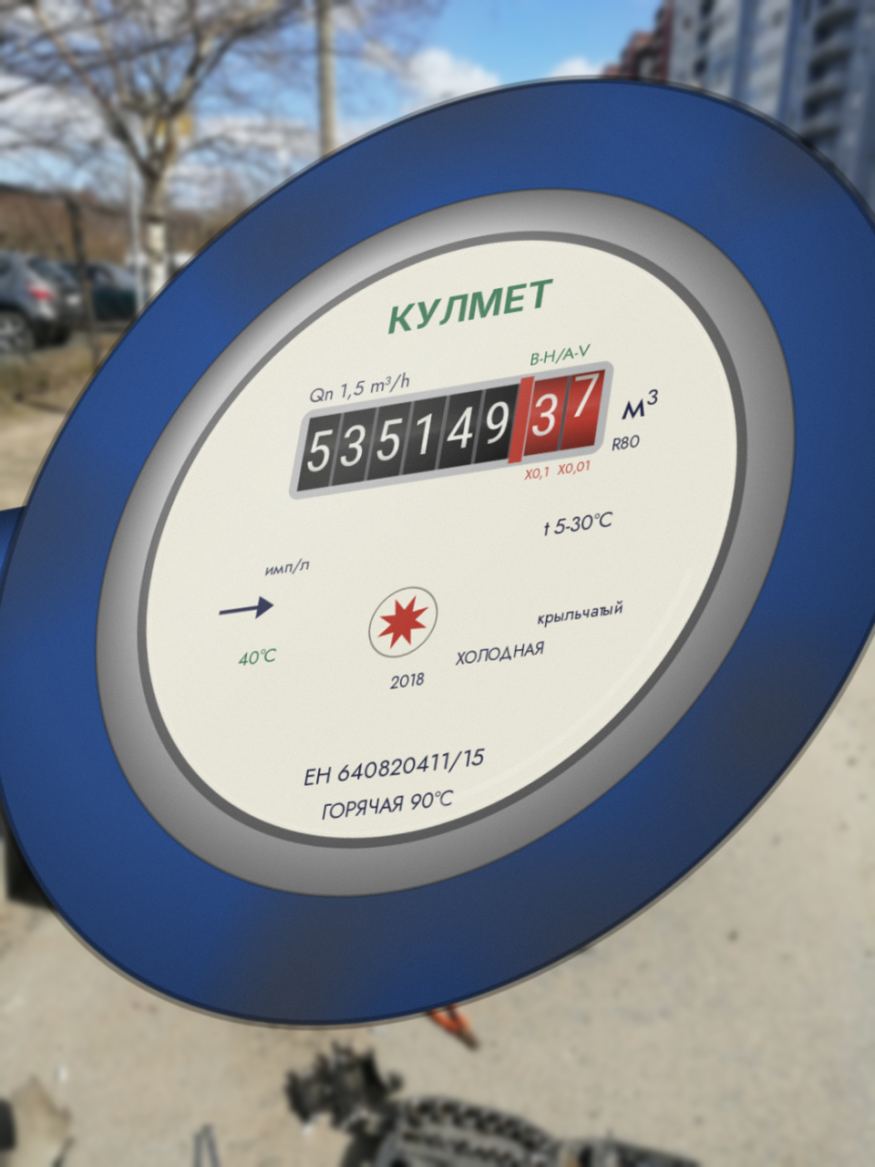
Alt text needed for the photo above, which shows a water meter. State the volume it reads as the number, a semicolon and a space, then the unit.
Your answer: 535149.37; m³
